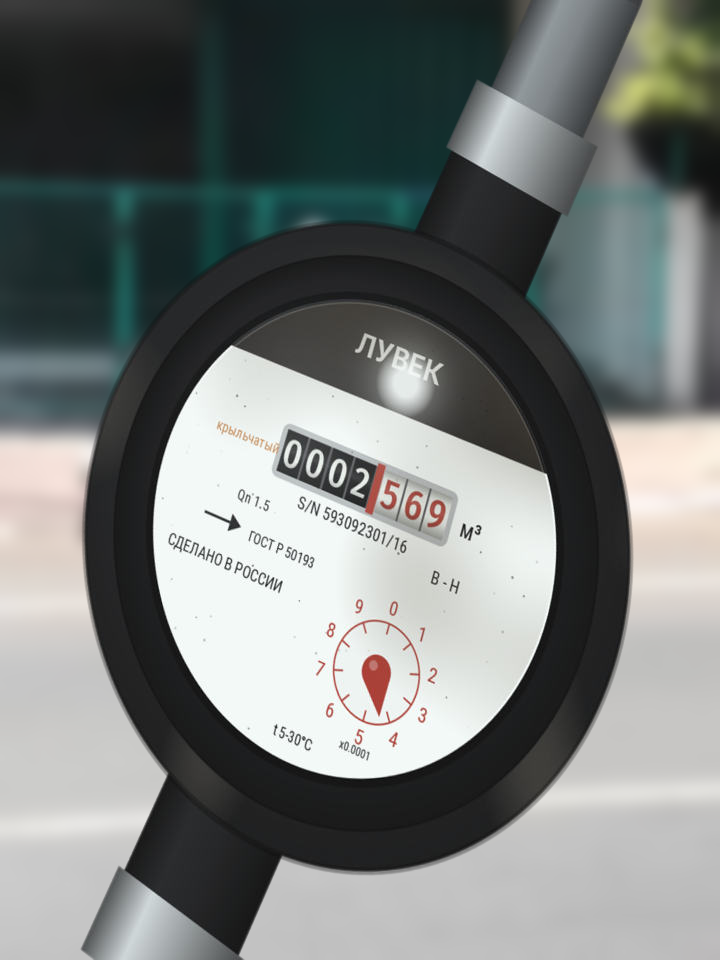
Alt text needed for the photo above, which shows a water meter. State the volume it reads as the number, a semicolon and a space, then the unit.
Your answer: 2.5694; m³
